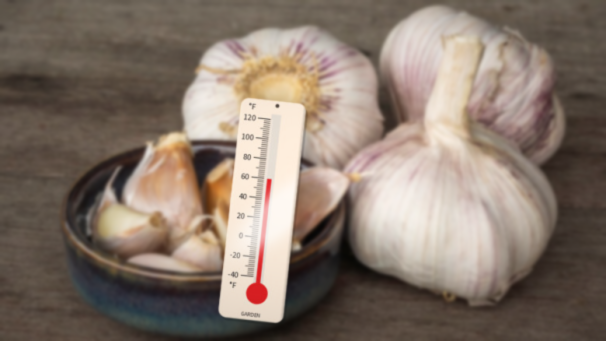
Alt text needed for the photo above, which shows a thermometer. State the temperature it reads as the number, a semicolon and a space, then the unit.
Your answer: 60; °F
